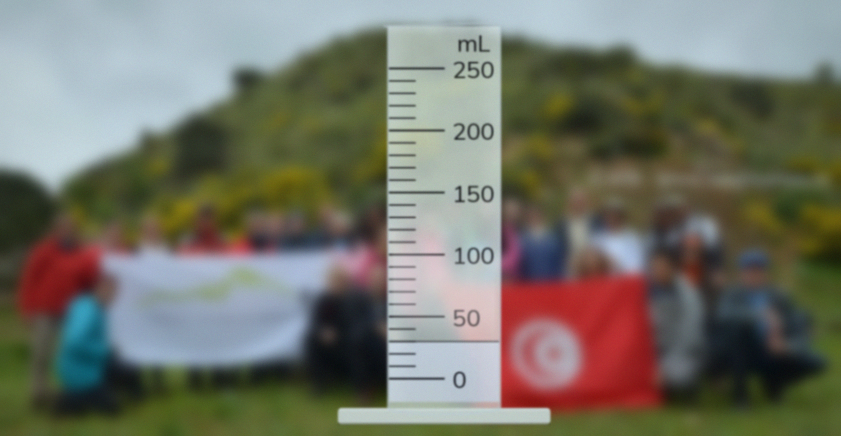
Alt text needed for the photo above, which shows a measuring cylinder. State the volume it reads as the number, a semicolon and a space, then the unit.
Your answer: 30; mL
